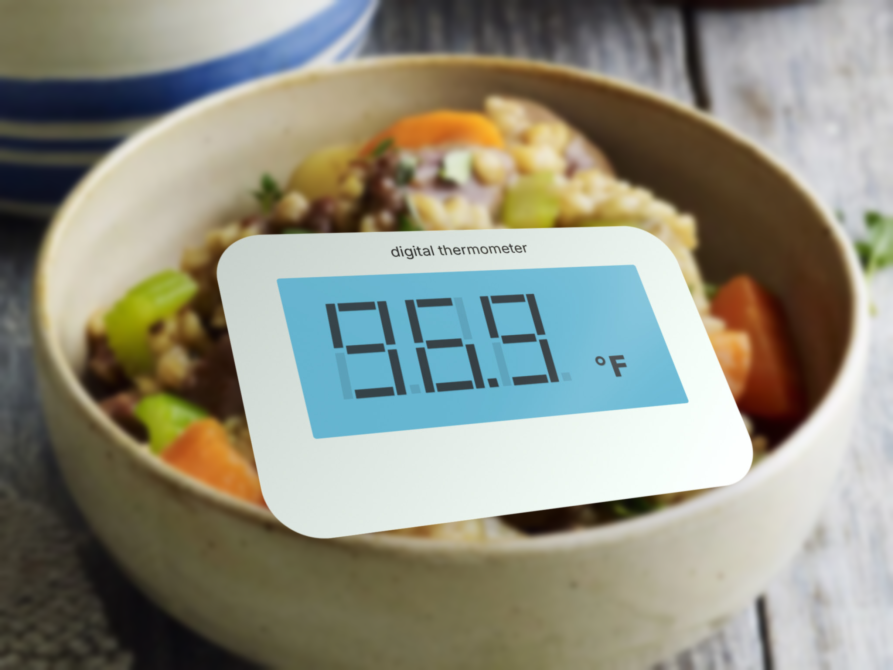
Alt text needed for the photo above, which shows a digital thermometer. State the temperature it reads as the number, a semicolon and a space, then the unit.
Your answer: 96.9; °F
